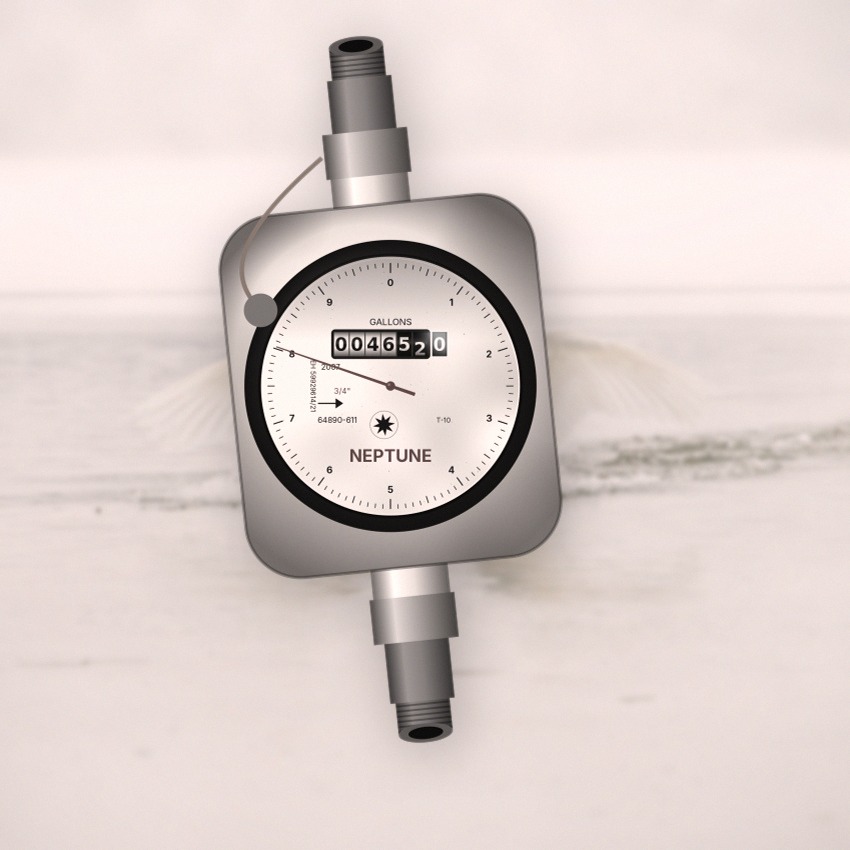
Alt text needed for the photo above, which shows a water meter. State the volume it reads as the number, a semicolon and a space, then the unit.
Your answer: 46518.0; gal
